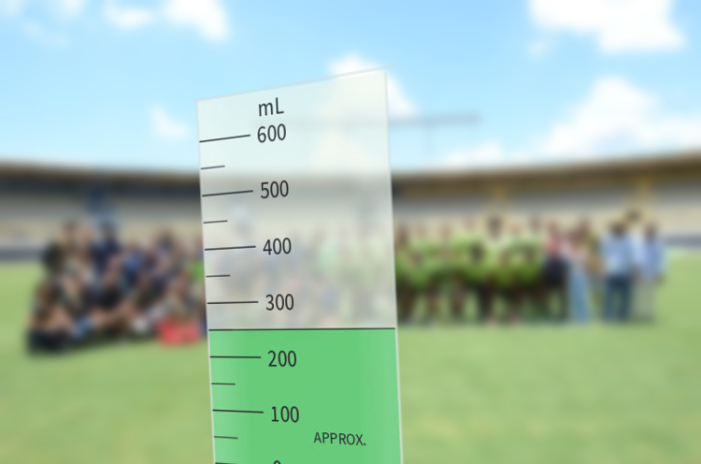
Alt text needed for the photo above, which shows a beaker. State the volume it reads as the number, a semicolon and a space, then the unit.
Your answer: 250; mL
